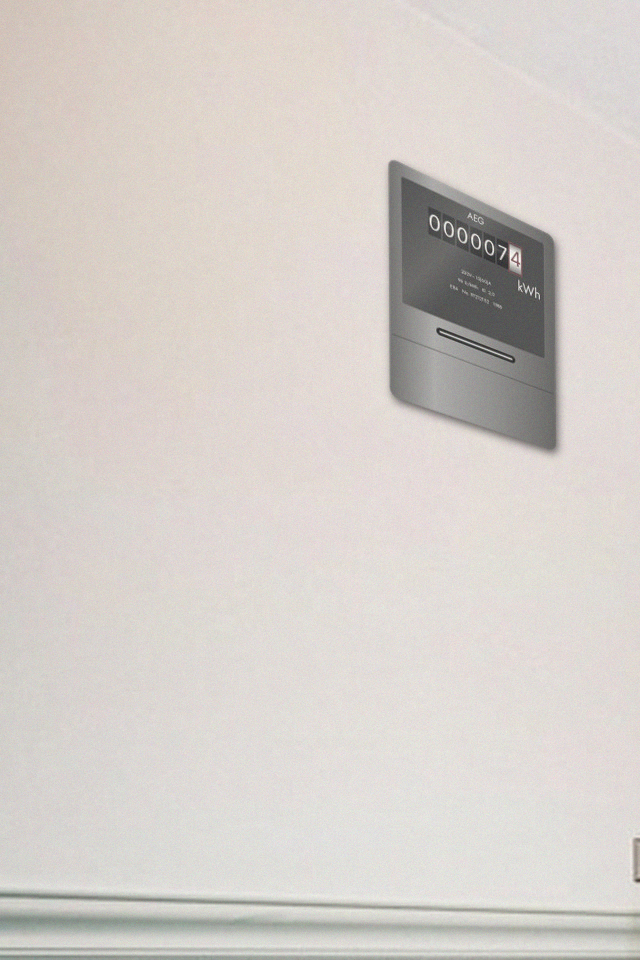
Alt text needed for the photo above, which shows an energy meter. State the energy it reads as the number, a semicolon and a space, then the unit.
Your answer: 7.4; kWh
